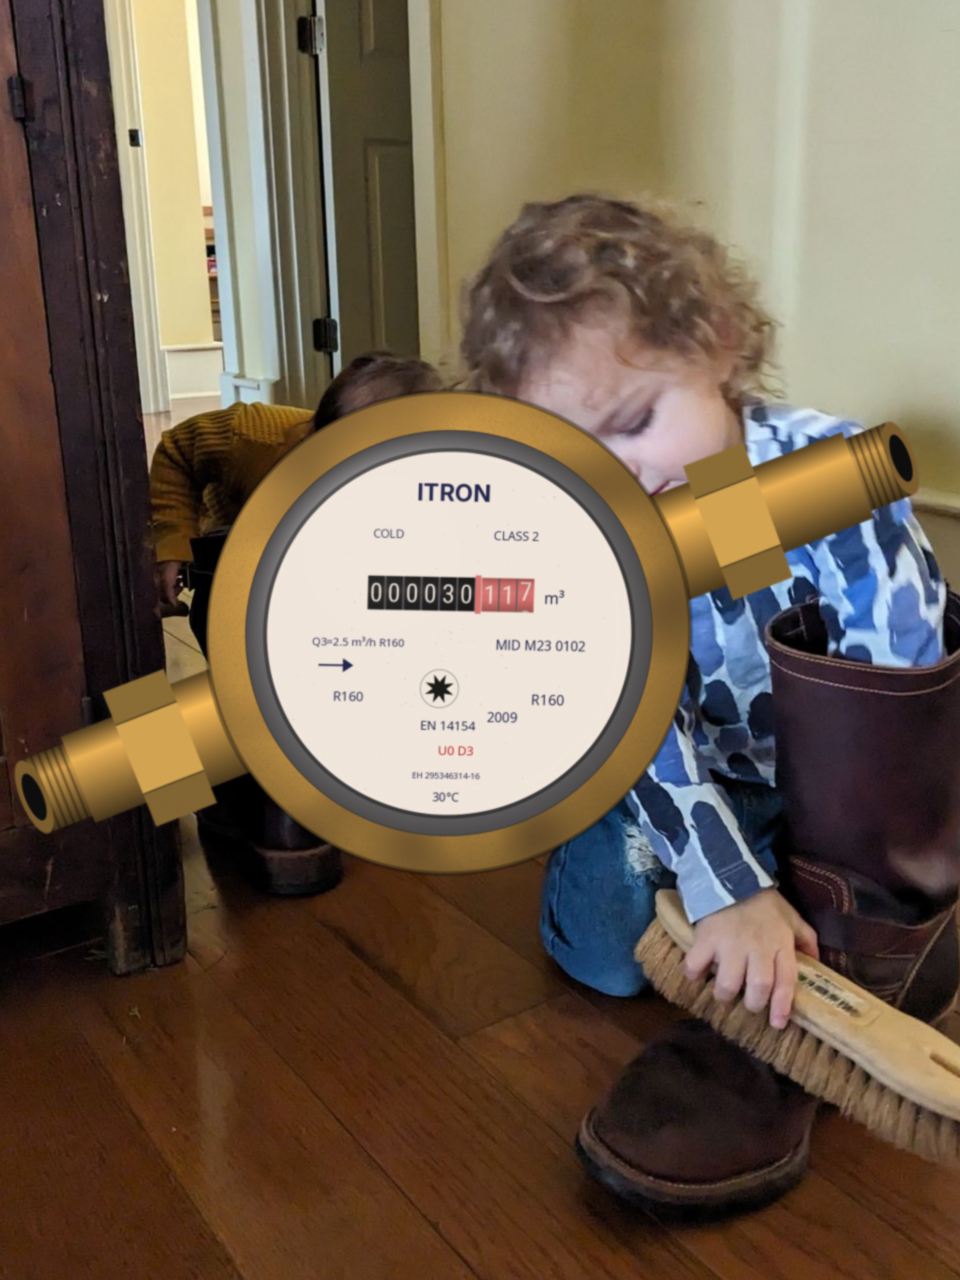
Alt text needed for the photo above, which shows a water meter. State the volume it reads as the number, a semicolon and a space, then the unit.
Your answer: 30.117; m³
